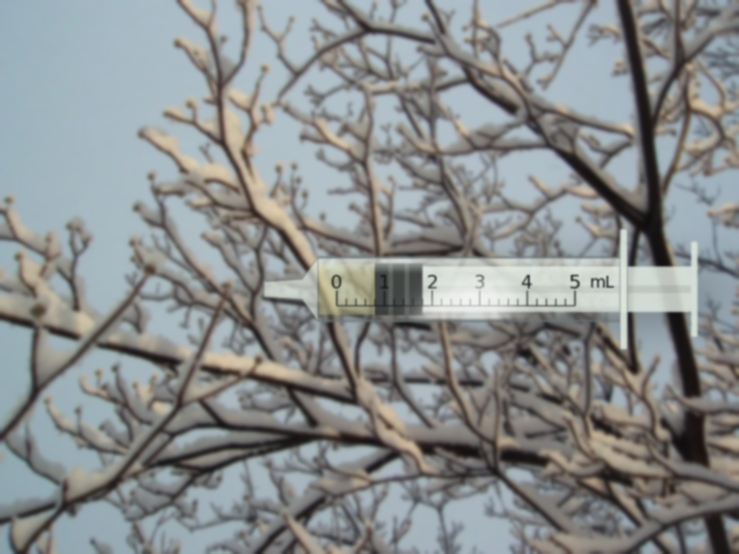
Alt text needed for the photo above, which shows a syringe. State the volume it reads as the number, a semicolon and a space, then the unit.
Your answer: 0.8; mL
